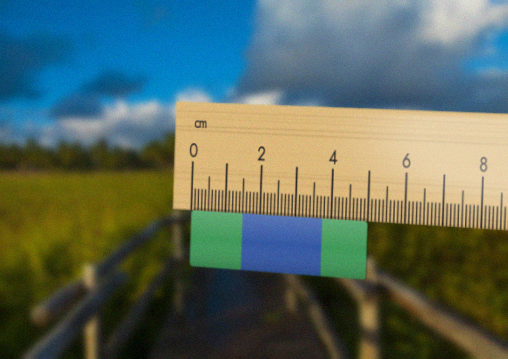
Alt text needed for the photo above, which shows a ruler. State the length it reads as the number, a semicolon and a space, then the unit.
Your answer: 5; cm
